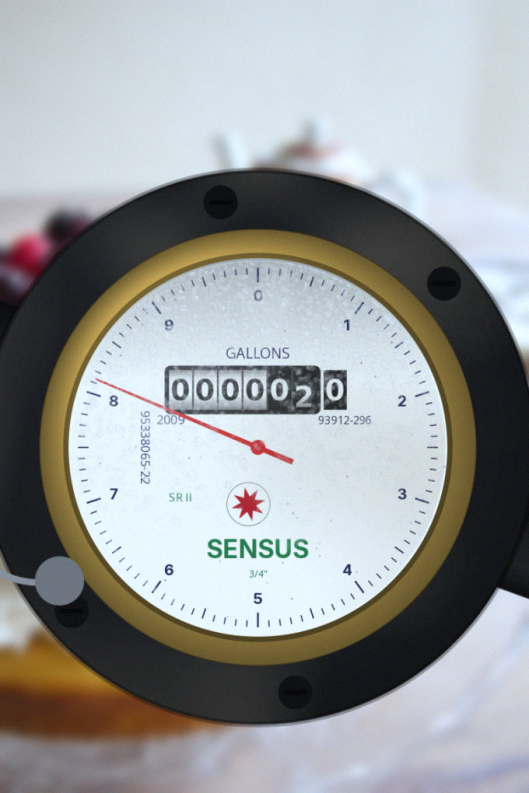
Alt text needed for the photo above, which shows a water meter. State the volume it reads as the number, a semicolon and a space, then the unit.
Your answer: 18.1; gal
